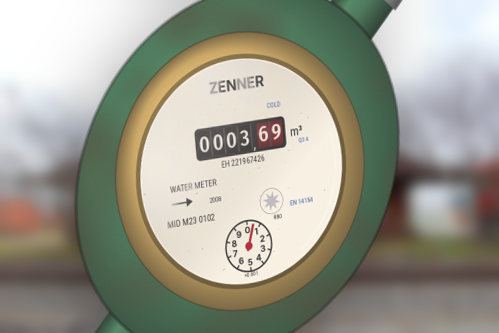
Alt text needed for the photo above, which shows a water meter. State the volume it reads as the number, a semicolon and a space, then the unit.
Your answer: 3.690; m³
